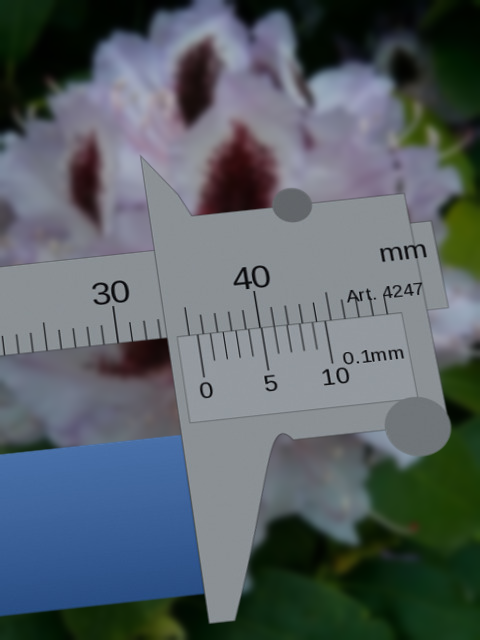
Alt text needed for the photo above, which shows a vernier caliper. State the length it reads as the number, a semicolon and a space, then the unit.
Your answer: 35.6; mm
